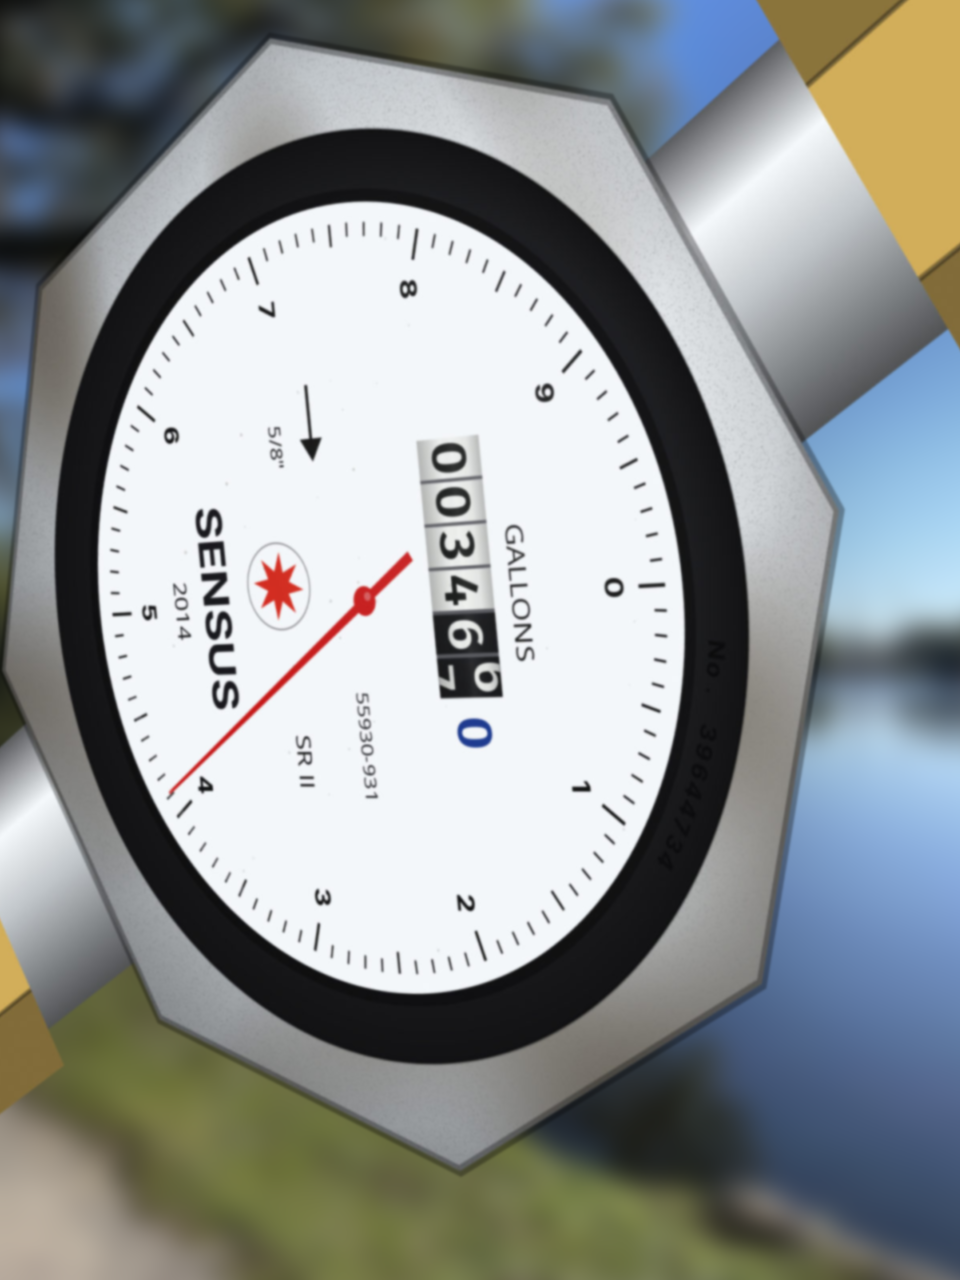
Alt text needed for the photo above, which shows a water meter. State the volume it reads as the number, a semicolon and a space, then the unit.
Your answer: 34664.1; gal
